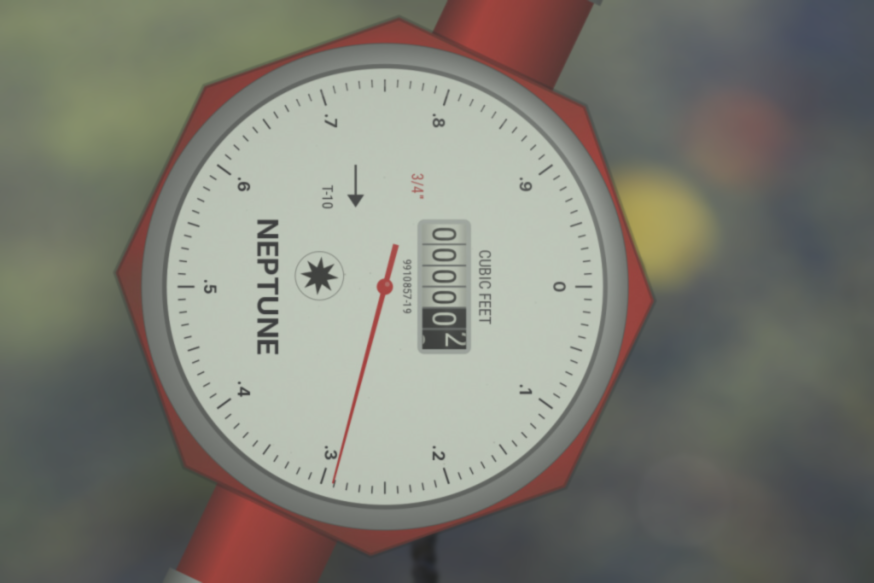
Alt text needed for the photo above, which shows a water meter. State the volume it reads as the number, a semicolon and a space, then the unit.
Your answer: 2.29; ft³
